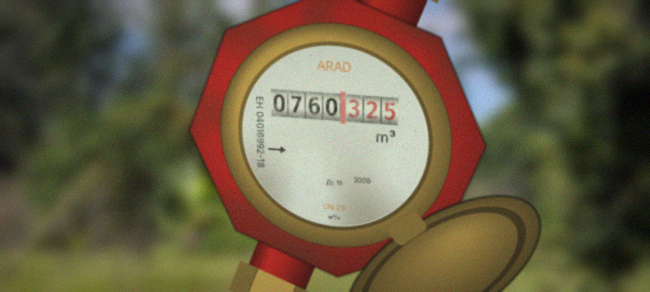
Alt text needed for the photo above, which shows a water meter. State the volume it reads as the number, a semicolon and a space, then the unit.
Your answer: 760.325; m³
